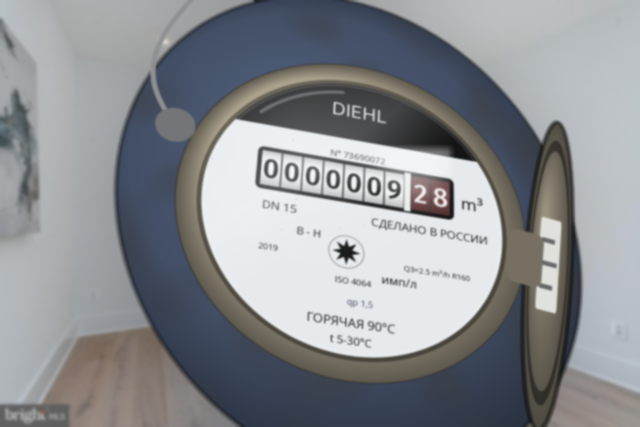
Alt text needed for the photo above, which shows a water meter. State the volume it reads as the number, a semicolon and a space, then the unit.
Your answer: 9.28; m³
